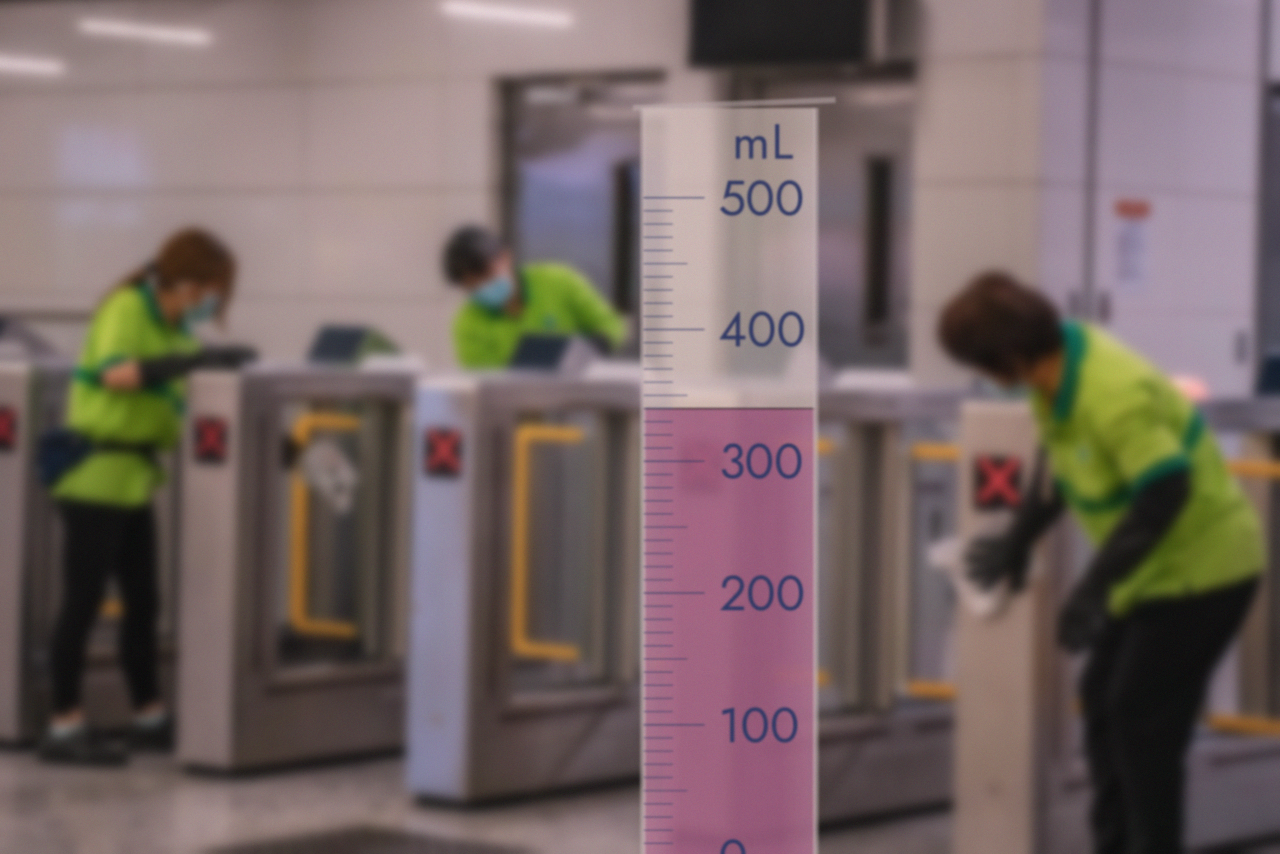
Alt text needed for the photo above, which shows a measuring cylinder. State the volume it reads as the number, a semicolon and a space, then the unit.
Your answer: 340; mL
